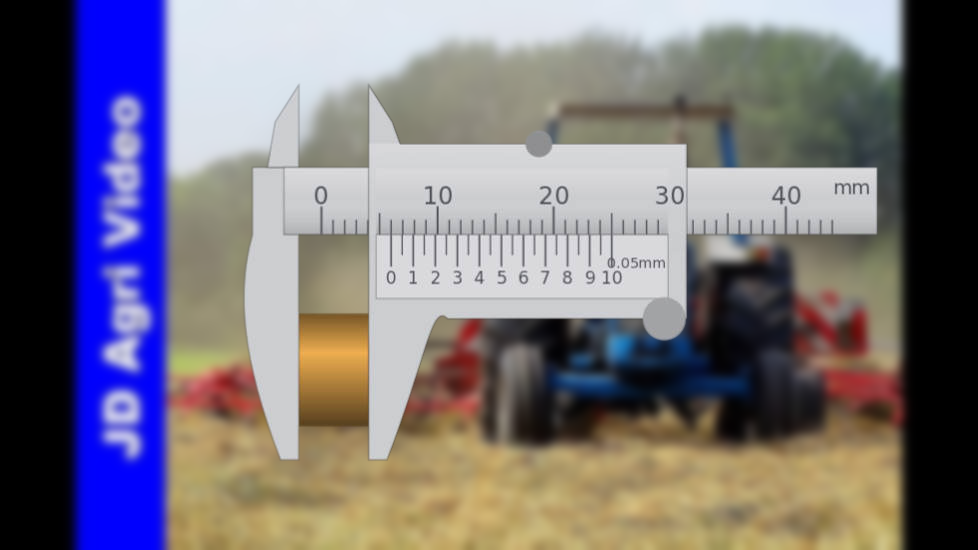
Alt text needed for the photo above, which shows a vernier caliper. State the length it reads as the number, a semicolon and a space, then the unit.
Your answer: 6.0; mm
